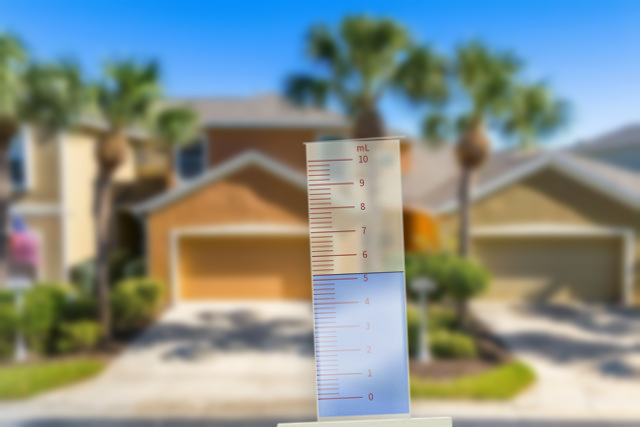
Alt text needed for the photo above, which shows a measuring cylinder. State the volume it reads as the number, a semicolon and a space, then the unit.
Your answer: 5.2; mL
